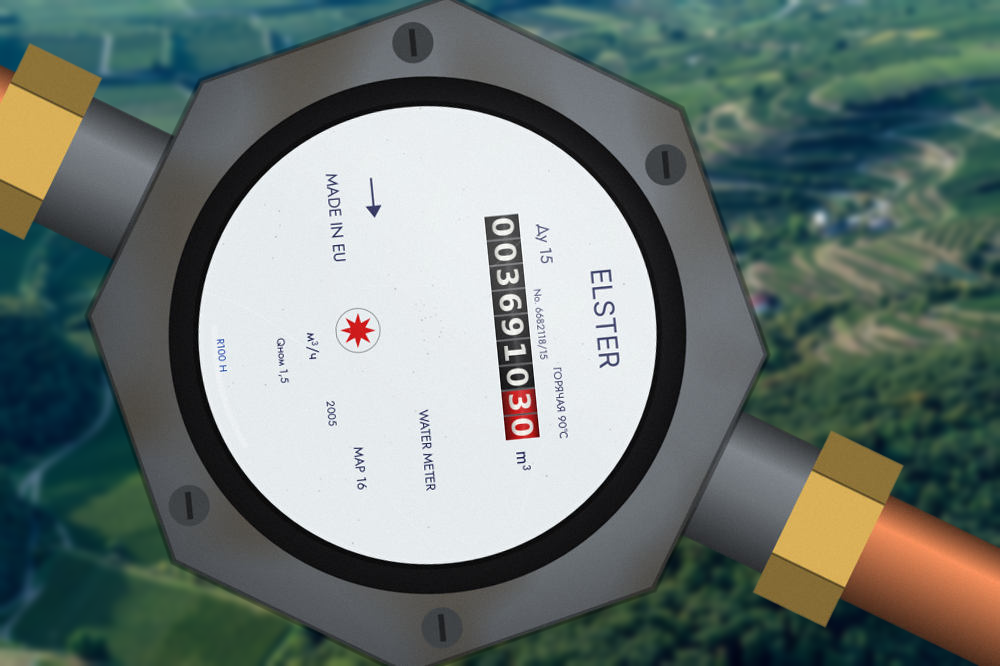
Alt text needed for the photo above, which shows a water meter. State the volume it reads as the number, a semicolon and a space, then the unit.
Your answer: 36910.30; m³
